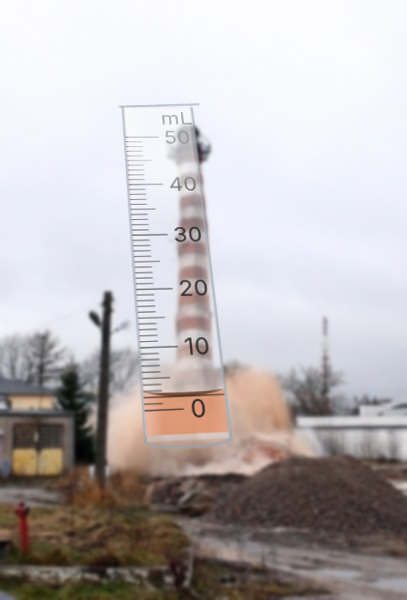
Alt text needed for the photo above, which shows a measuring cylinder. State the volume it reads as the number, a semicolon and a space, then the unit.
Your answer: 2; mL
